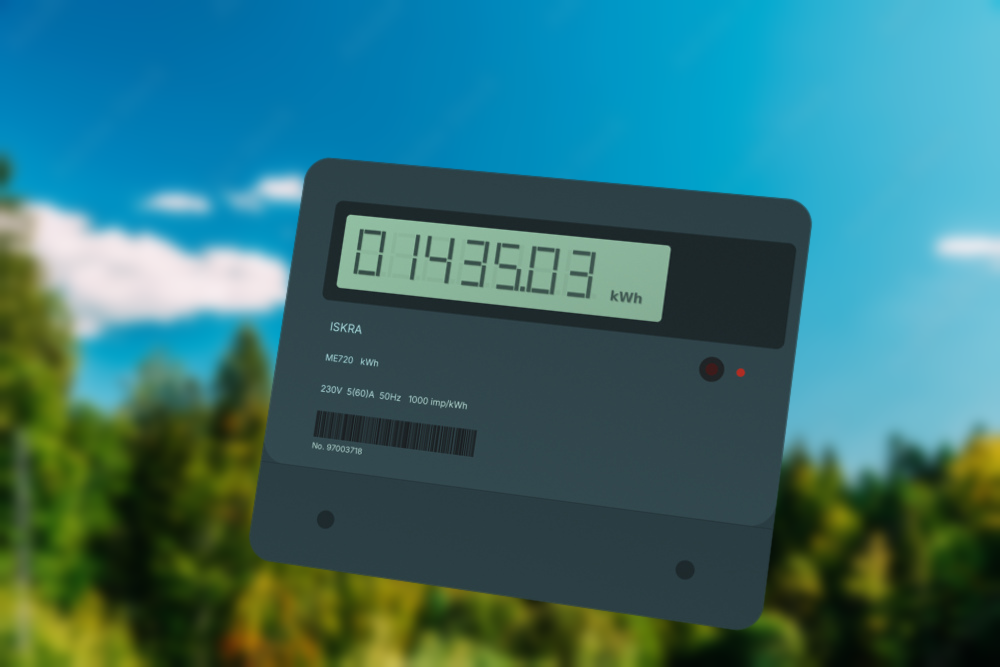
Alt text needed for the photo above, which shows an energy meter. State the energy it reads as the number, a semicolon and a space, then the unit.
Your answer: 1435.03; kWh
